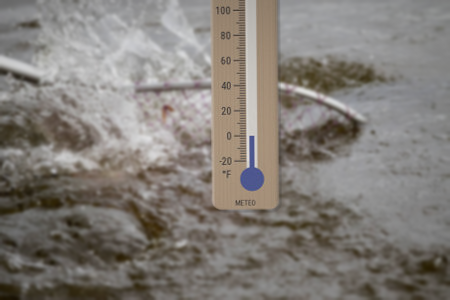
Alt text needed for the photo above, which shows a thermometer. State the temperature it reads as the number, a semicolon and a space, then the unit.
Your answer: 0; °F
